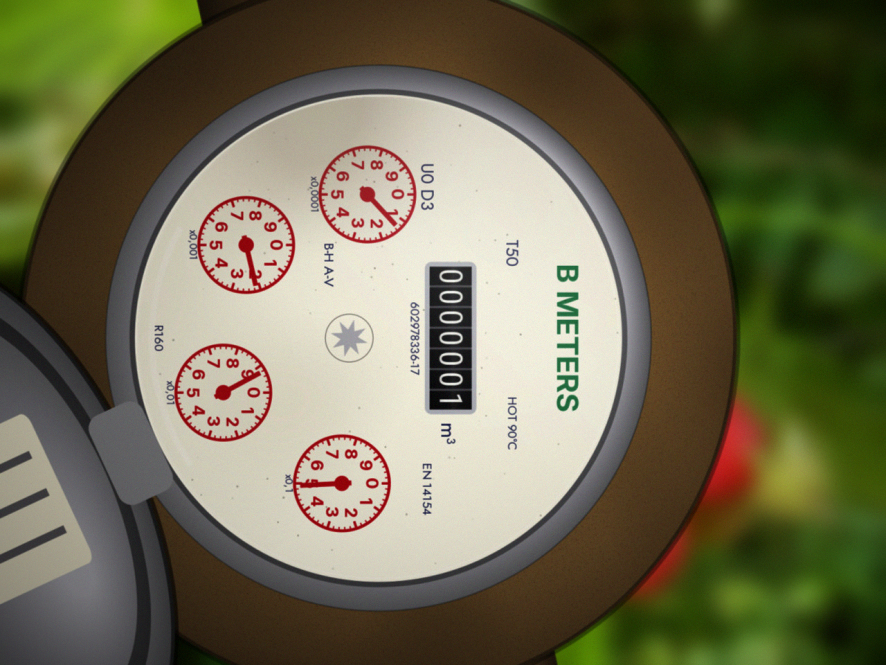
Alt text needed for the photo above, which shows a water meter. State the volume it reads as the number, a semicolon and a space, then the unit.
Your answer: 1.4921; m³
